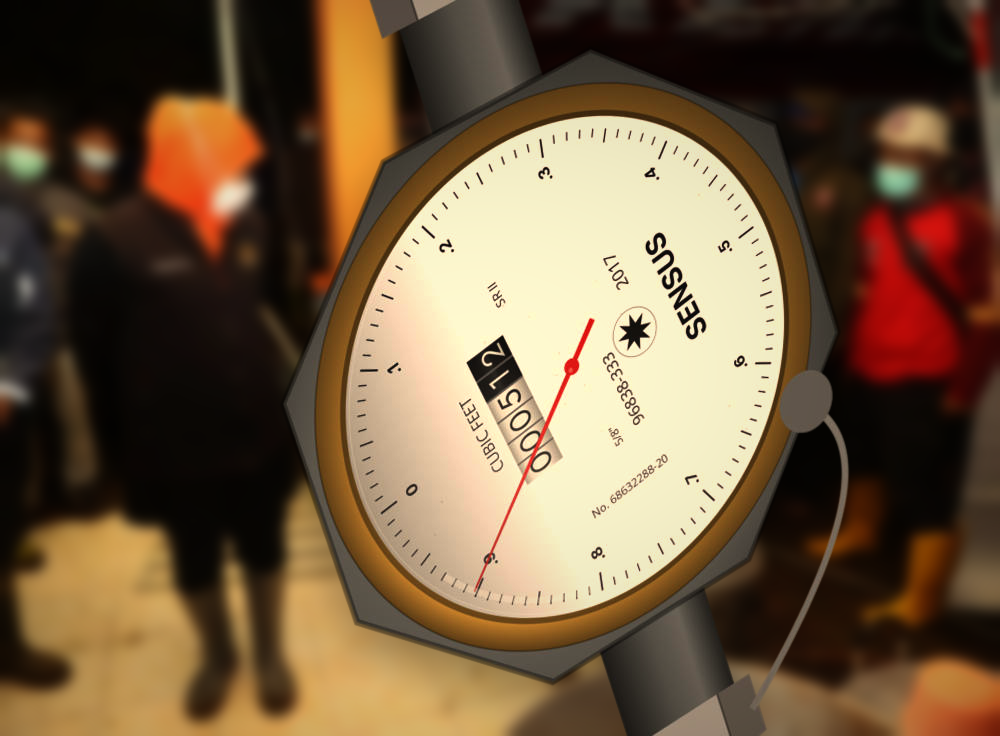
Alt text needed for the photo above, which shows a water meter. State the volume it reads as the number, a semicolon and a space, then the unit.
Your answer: 511.90; ft³
